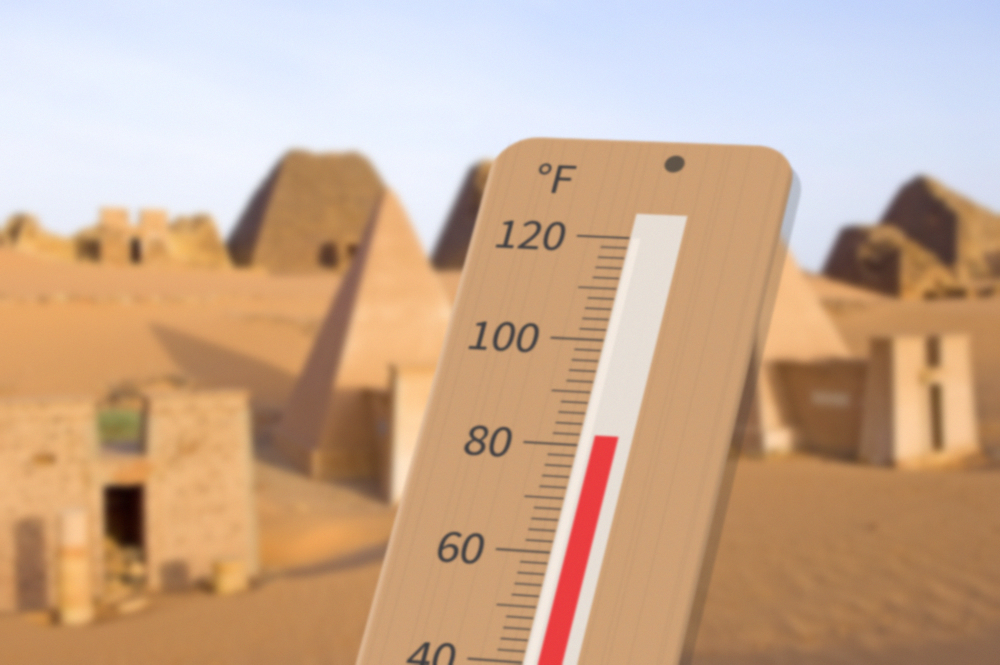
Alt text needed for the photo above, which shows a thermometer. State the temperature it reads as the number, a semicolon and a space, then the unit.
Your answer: 82; °F
